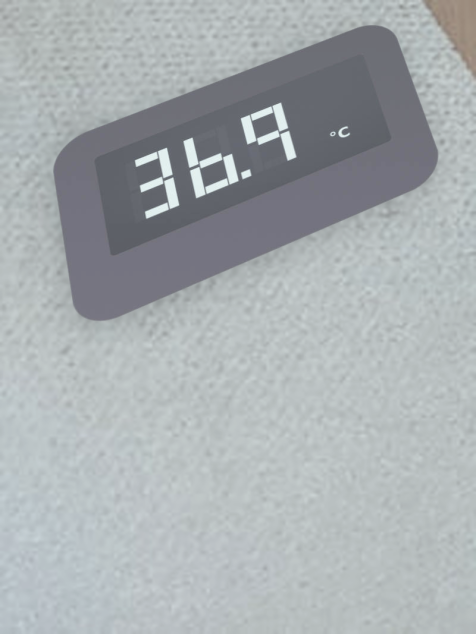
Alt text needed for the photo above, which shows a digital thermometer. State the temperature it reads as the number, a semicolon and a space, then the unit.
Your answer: 36.9; °C
